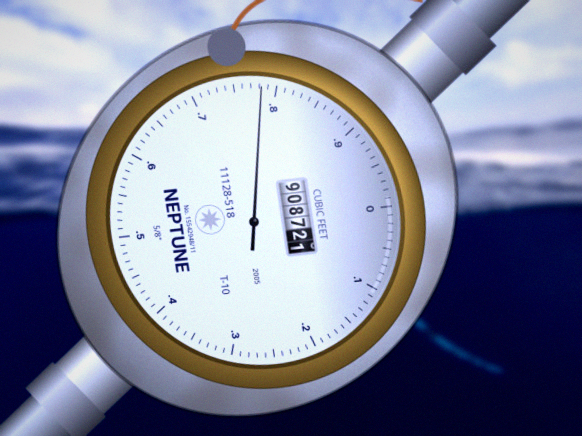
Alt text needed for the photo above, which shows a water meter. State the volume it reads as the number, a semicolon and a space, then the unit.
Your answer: 908720.78; ft³
